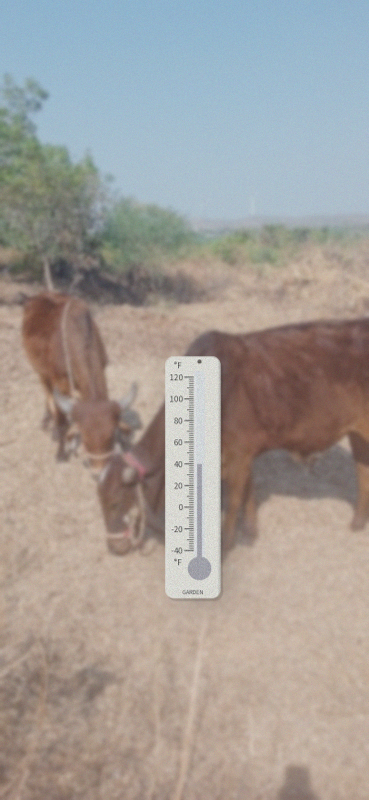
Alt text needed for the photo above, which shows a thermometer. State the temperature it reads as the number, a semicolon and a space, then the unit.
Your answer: 40; °F
